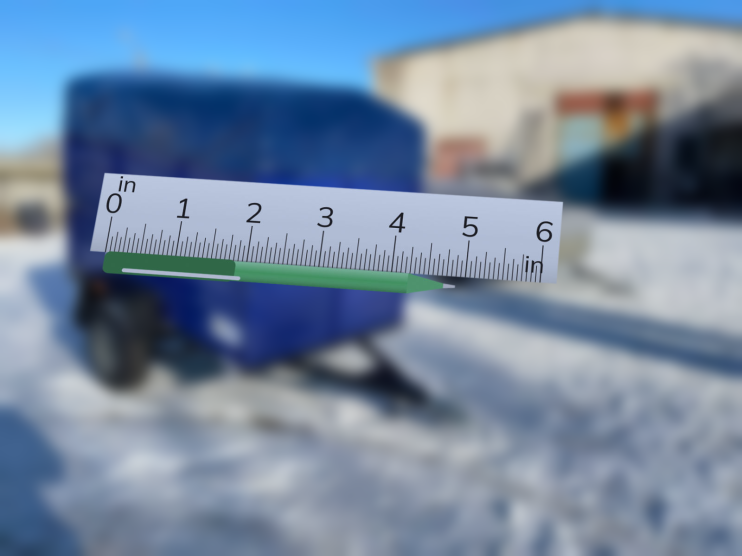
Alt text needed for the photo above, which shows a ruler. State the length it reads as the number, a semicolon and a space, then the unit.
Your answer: 4.875; in
